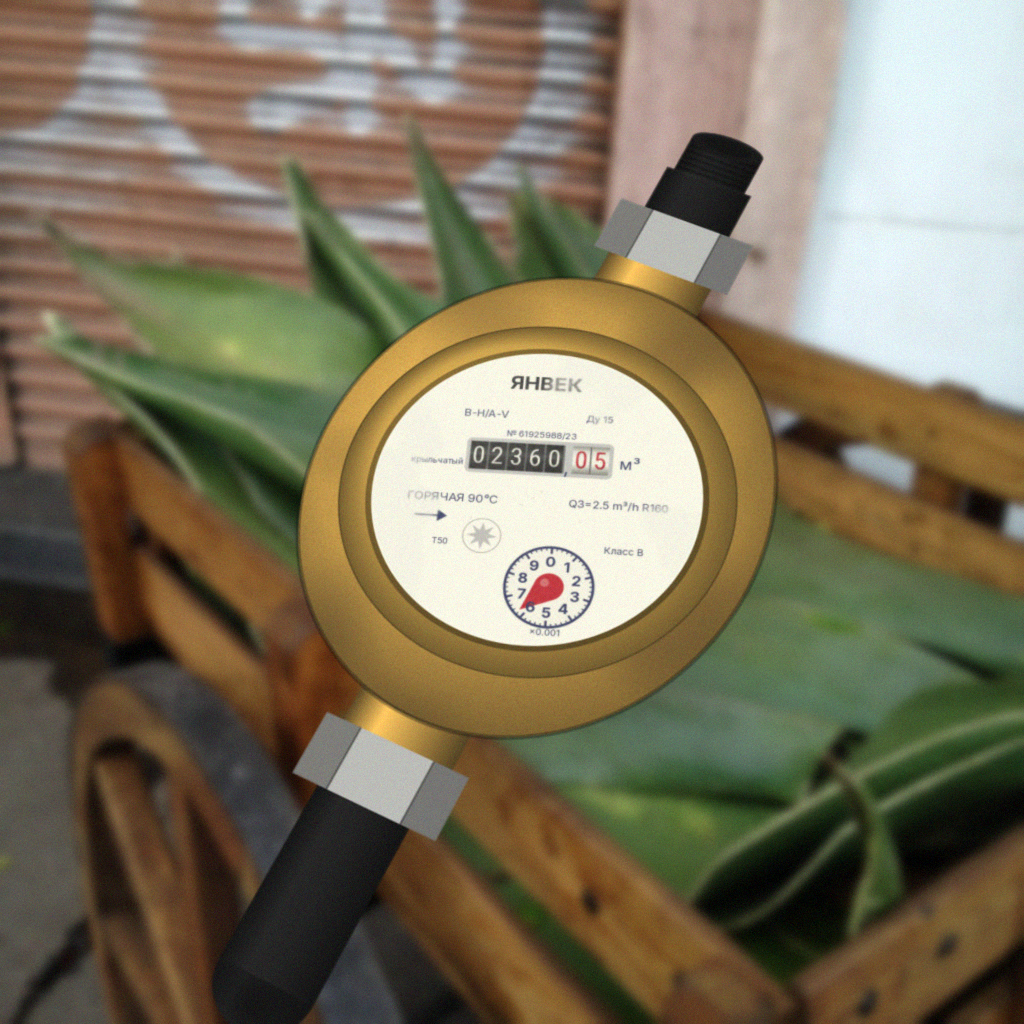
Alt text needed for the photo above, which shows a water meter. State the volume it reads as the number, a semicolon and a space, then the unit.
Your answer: 2360.056; m³
